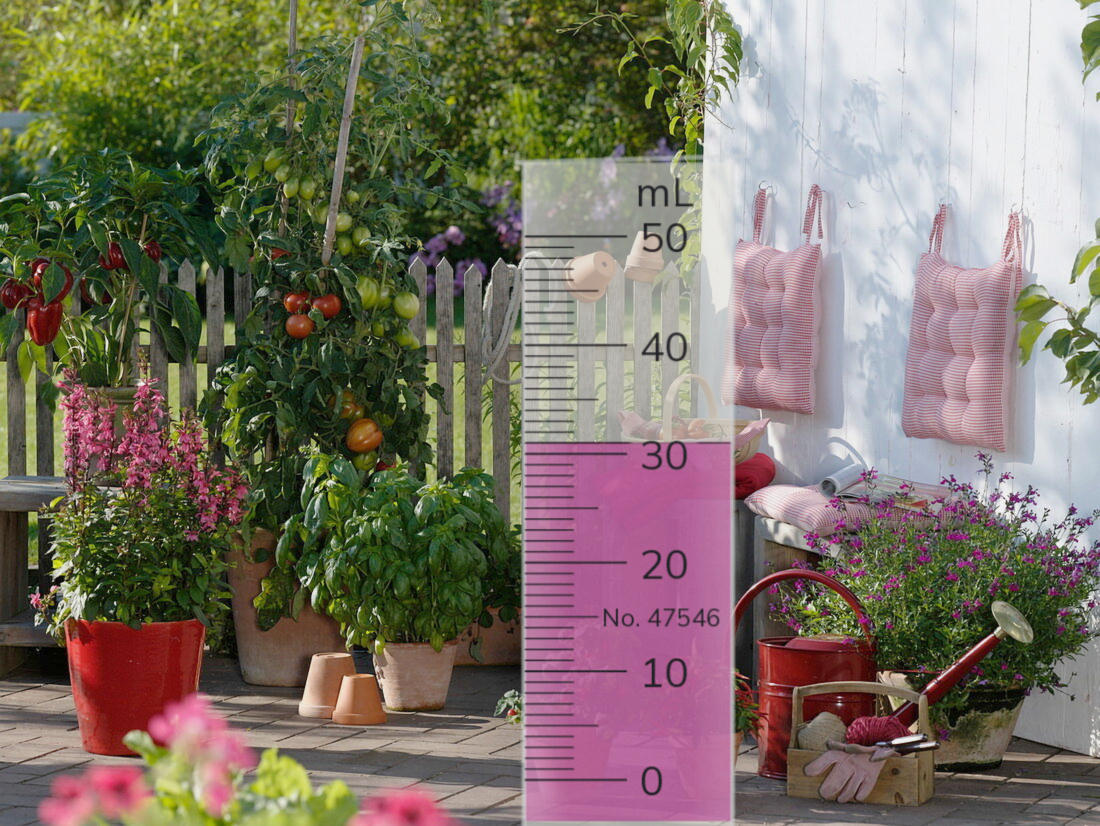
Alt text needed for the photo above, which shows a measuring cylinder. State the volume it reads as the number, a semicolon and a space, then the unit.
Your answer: 31; mL
